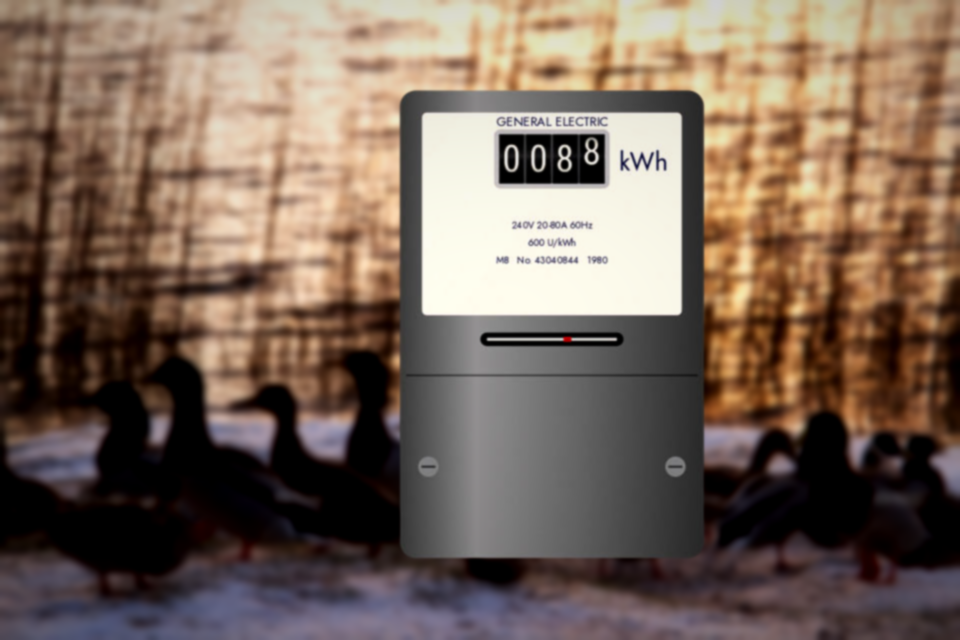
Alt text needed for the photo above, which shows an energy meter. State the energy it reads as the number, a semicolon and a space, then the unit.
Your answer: 88; kWh
